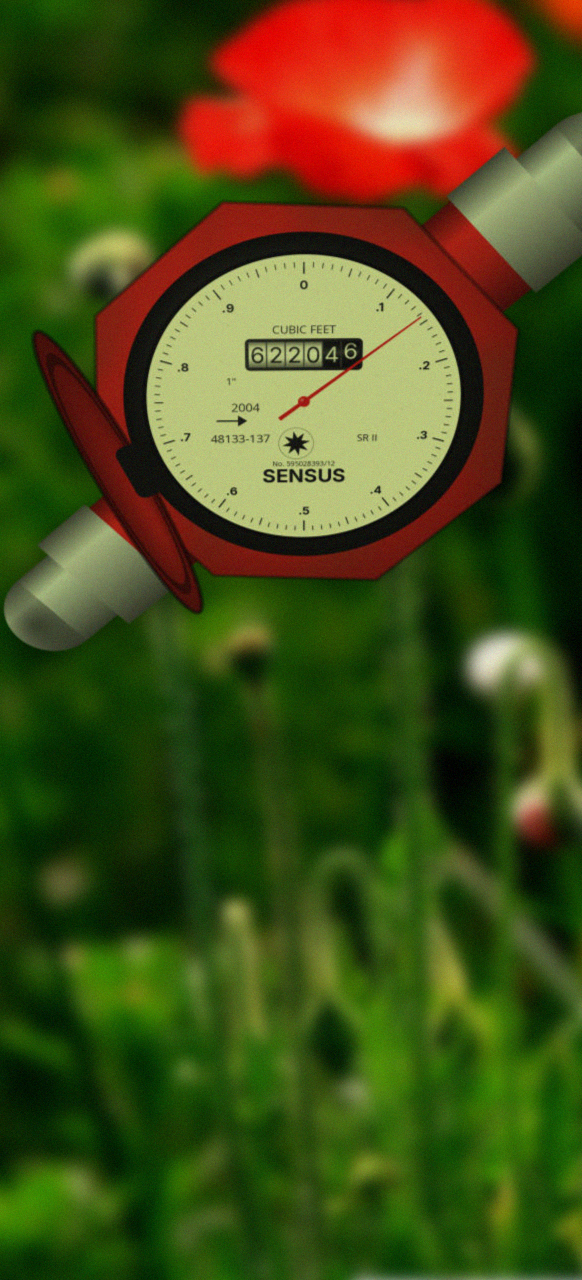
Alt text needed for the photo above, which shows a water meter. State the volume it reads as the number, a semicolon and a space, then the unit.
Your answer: 622046.14; ft³
